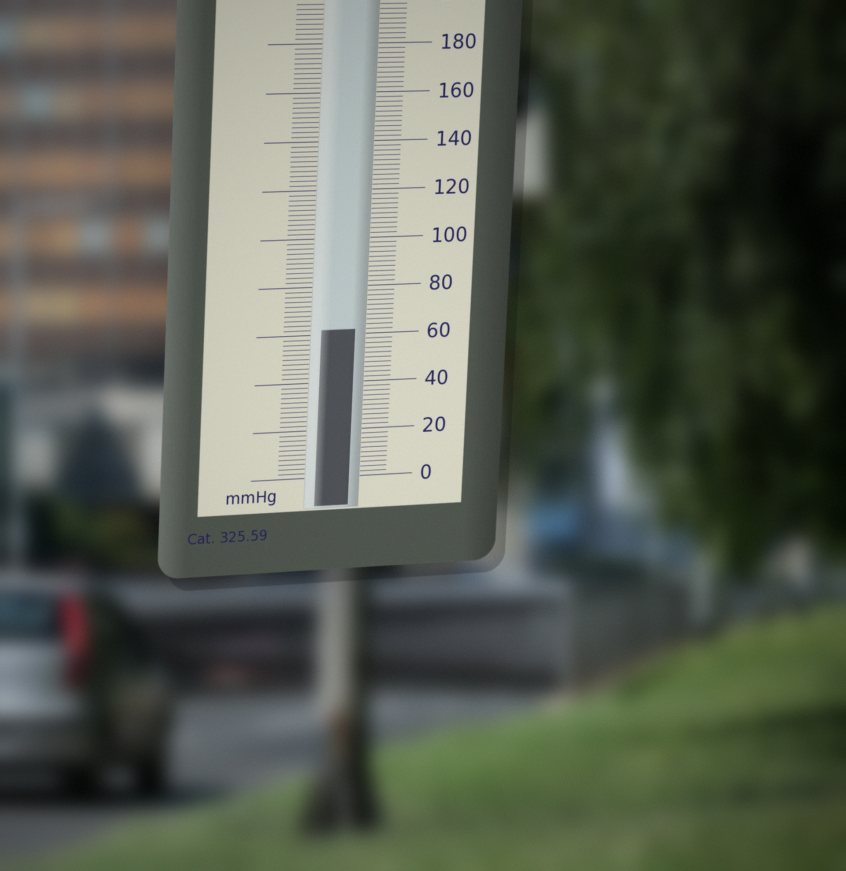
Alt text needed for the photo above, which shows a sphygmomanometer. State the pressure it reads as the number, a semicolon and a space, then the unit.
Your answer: 62; mmHg
